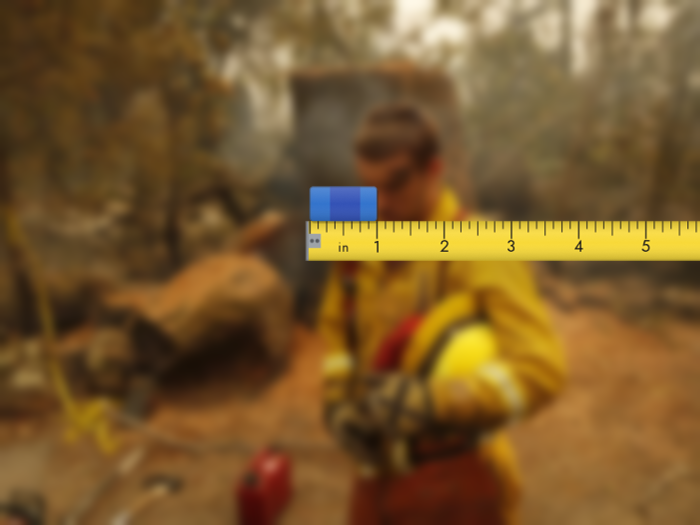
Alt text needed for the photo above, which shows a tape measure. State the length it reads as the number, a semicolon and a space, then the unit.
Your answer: 1; in
